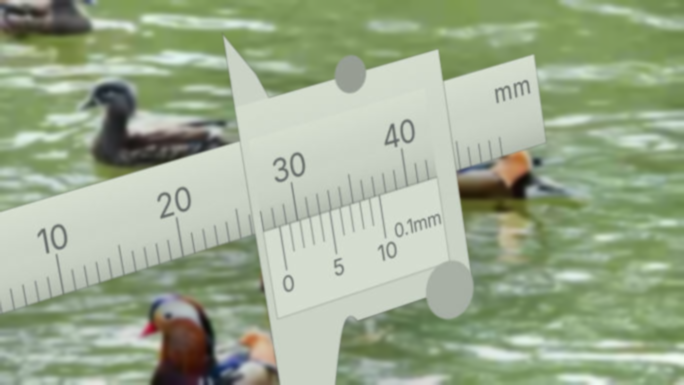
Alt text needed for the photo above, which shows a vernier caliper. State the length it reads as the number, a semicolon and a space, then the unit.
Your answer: 28.4; mm
